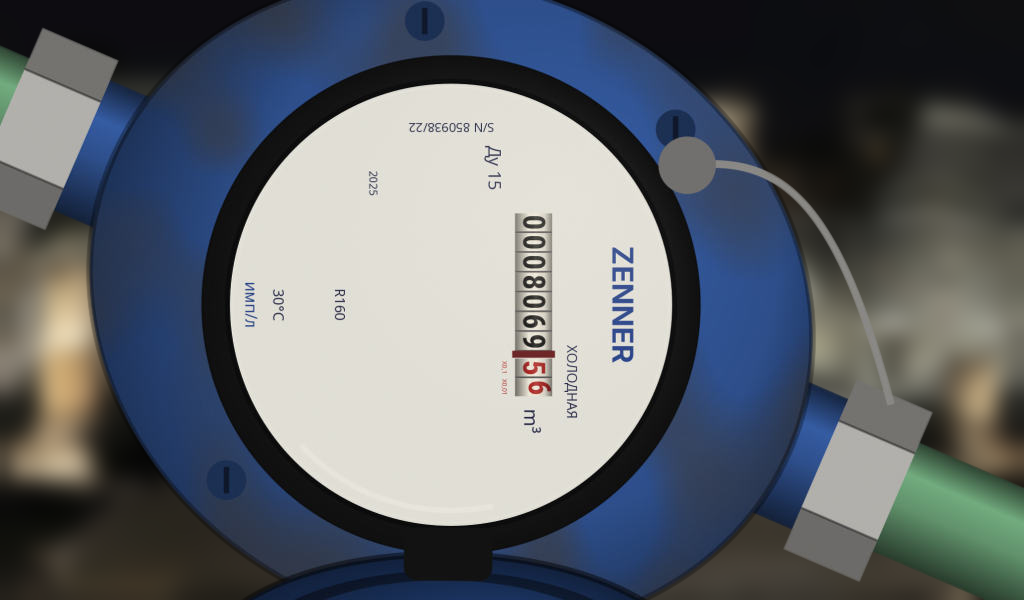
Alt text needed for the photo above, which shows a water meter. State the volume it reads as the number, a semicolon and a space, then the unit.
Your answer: 8069.56; m³
